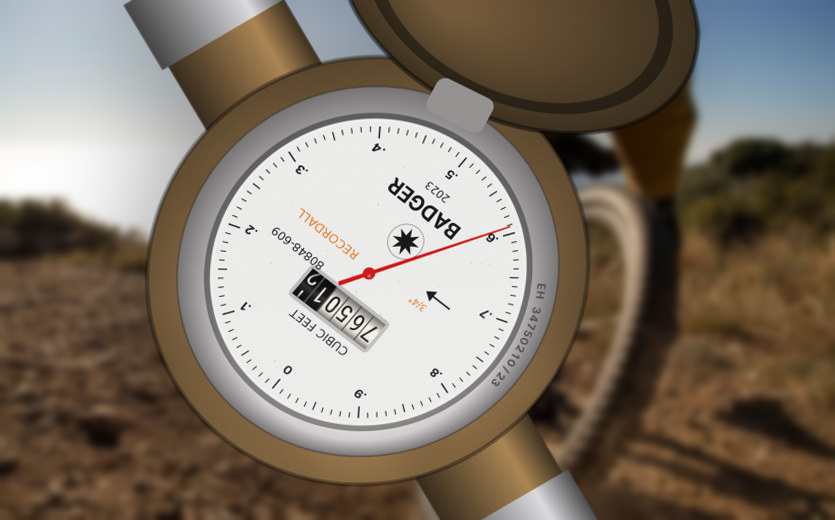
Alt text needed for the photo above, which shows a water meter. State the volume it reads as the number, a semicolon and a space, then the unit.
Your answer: 765011.59; ft³
